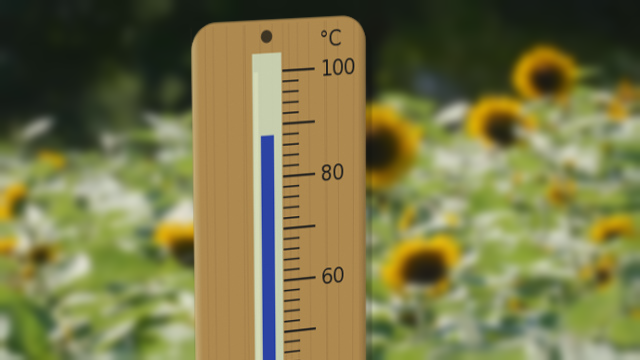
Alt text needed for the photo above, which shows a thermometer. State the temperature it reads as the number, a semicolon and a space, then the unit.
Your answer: 88; °C
